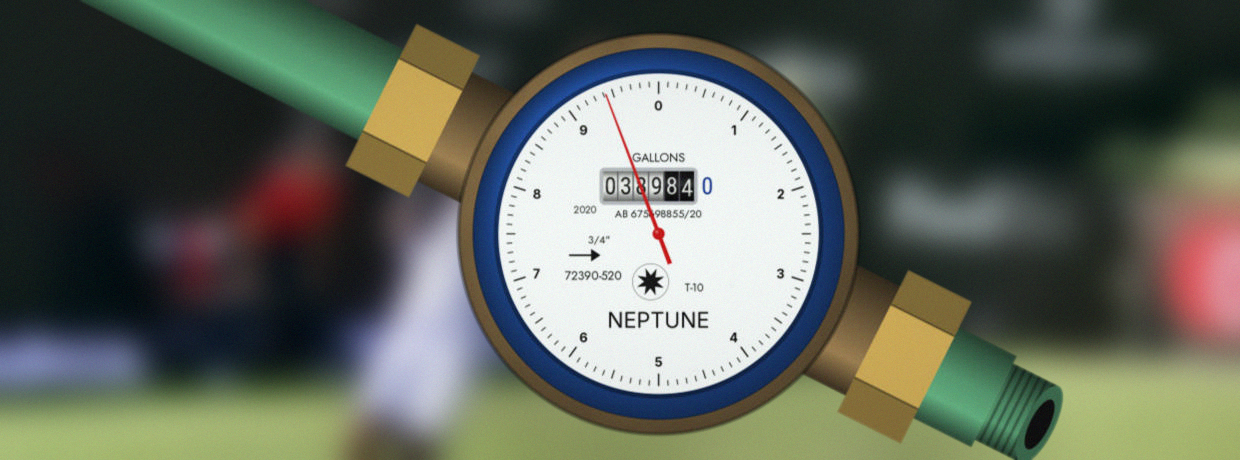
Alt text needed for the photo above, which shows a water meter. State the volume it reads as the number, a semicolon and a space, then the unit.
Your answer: 389839.4; gal
